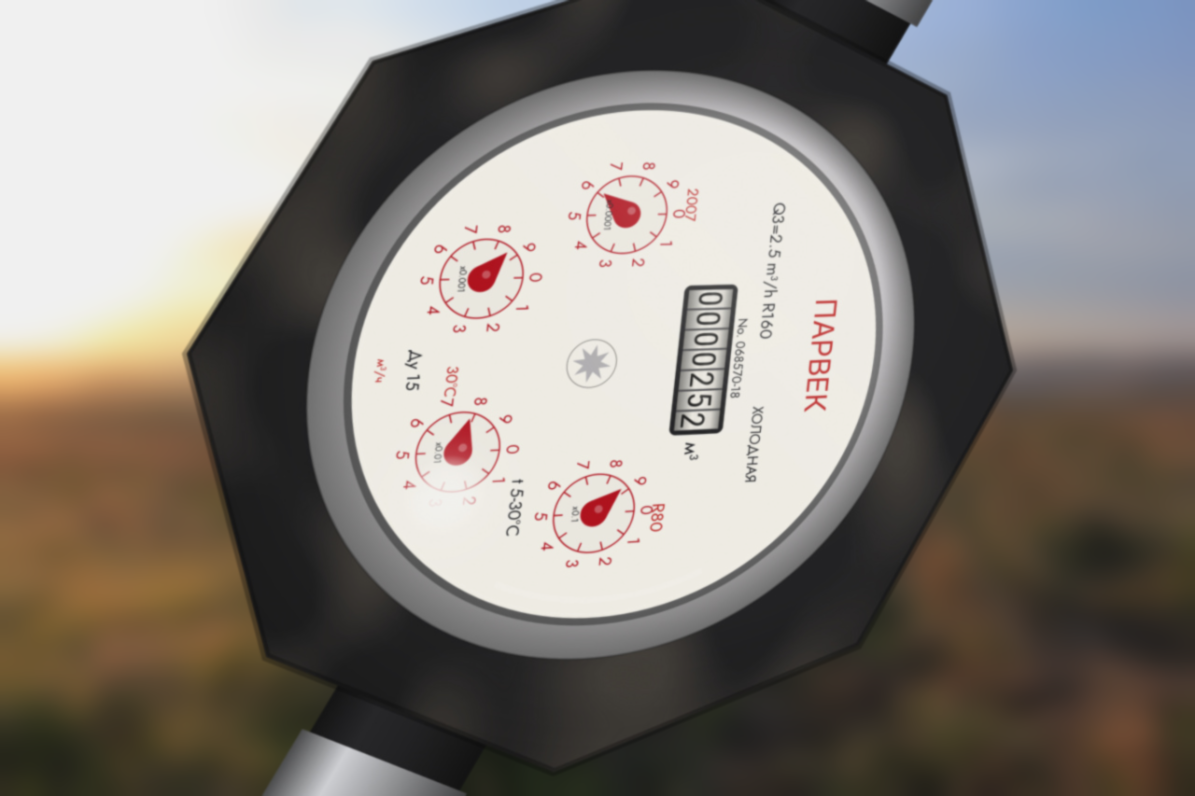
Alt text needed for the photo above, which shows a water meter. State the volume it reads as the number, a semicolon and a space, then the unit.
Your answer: 251.8786; m³
